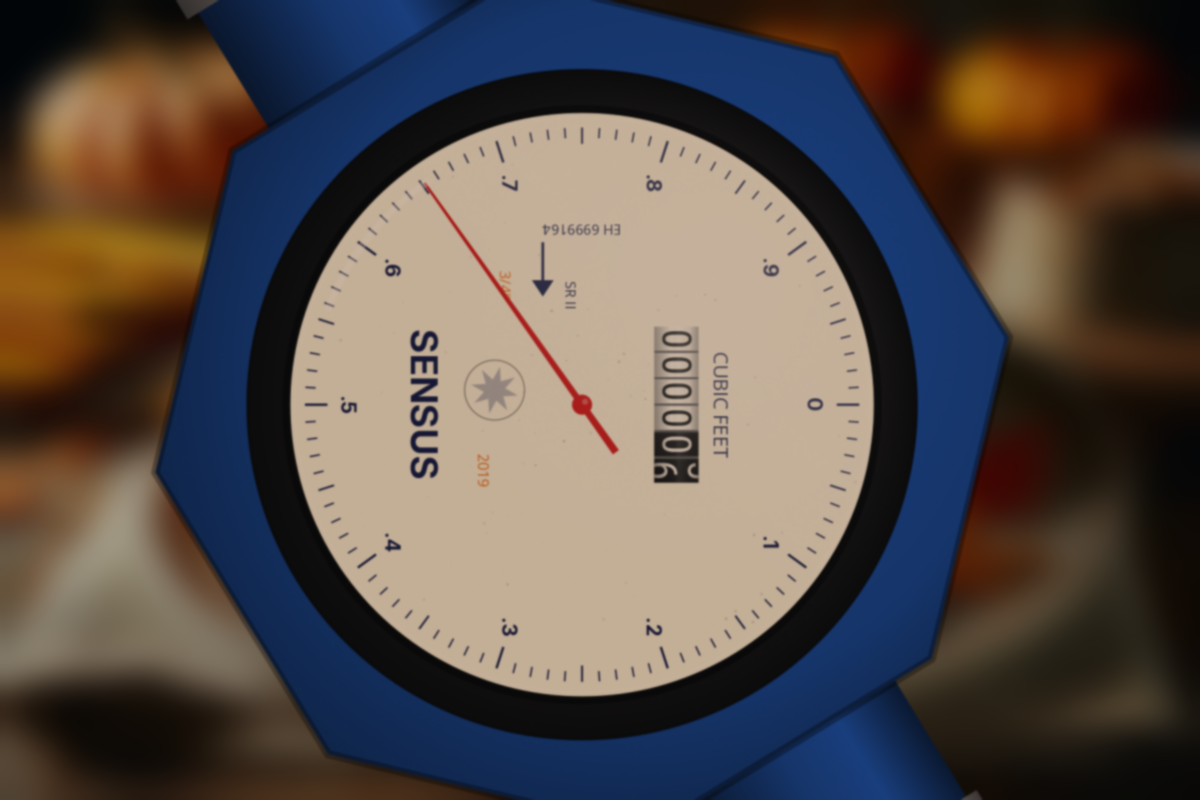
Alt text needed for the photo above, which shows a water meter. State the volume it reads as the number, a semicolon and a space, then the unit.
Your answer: 5.65; ft³
